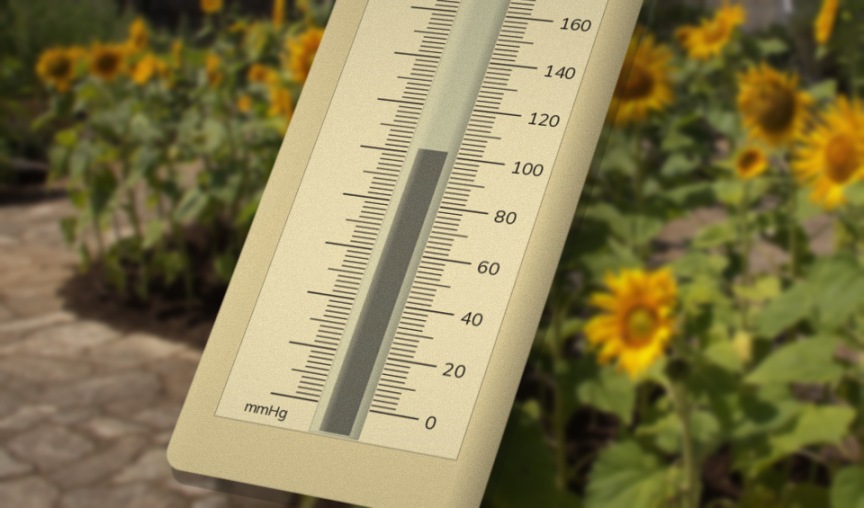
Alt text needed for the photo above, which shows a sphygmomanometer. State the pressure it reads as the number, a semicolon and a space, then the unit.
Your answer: 102; mmHg
